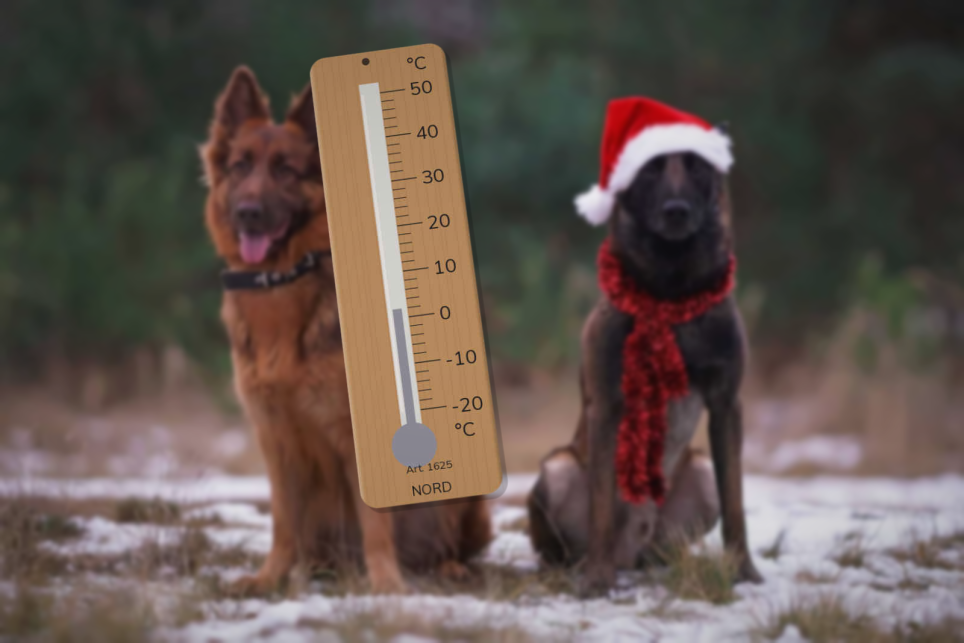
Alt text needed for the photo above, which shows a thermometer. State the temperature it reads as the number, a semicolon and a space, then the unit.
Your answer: 2; °C
